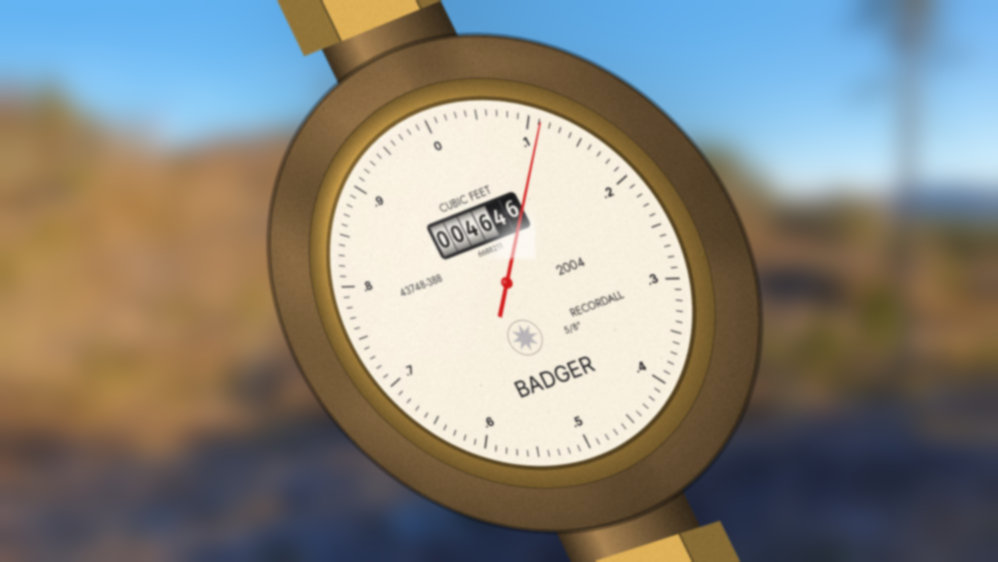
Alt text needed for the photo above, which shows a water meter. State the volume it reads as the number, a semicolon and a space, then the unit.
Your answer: 4646.11; ft³
